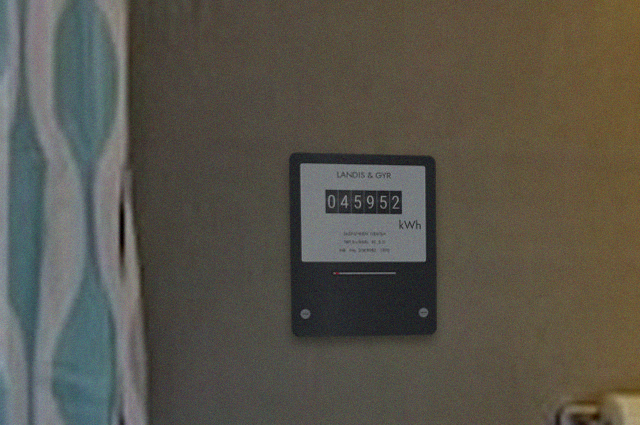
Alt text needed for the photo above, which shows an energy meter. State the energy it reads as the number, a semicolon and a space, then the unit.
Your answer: 45952; kWh
